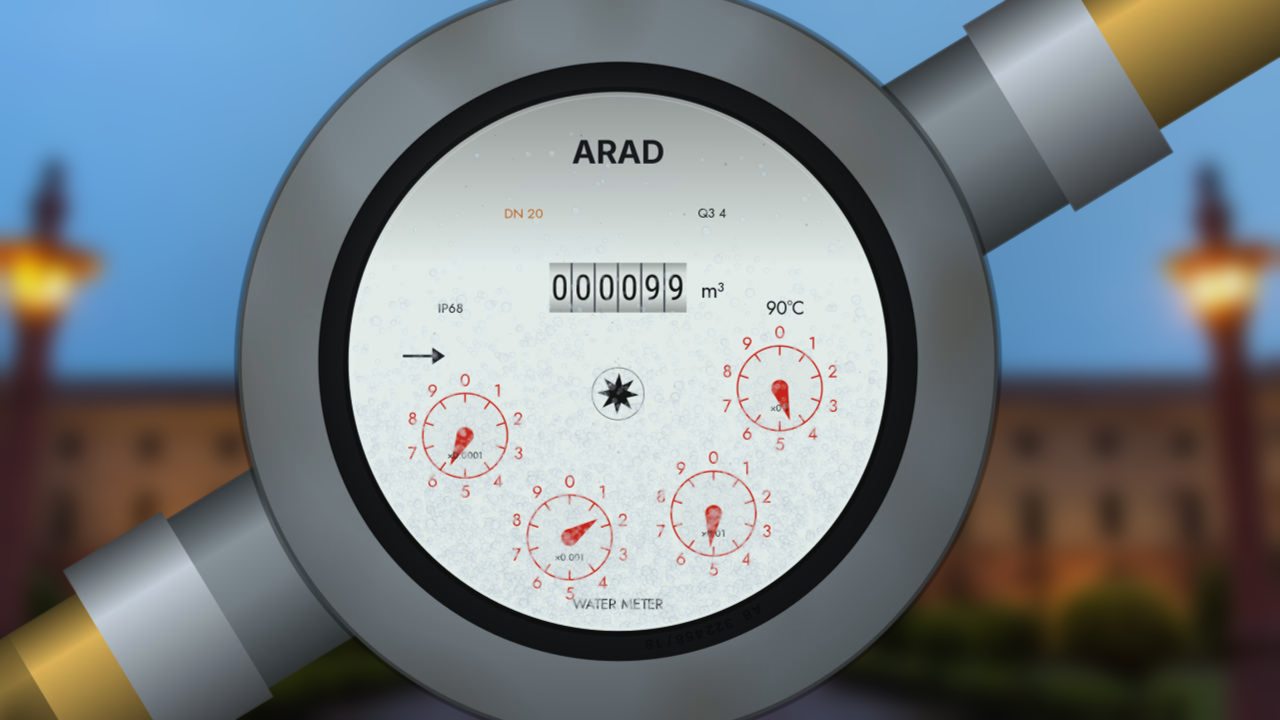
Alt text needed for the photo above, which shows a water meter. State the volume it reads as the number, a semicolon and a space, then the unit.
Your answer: 99.4515; m³
